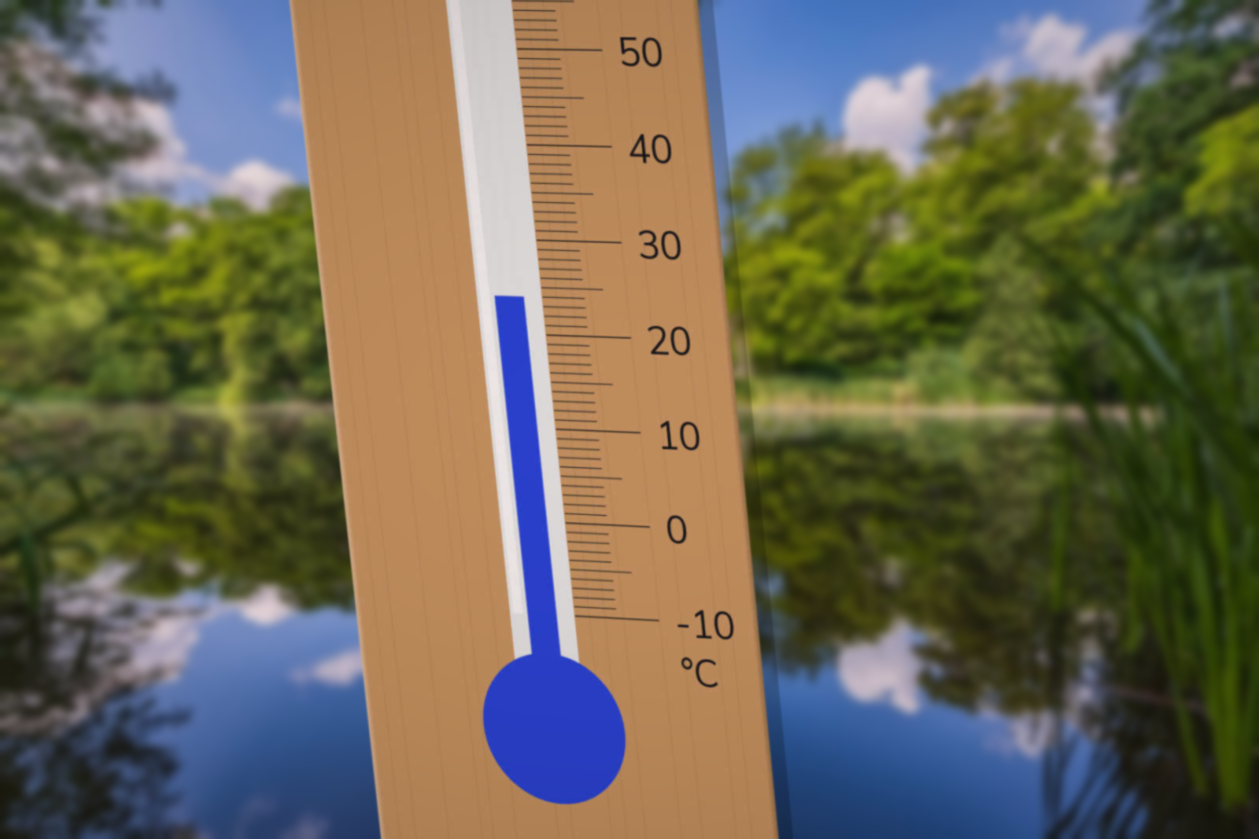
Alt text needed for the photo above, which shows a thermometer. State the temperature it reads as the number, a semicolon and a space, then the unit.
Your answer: 24; °C
